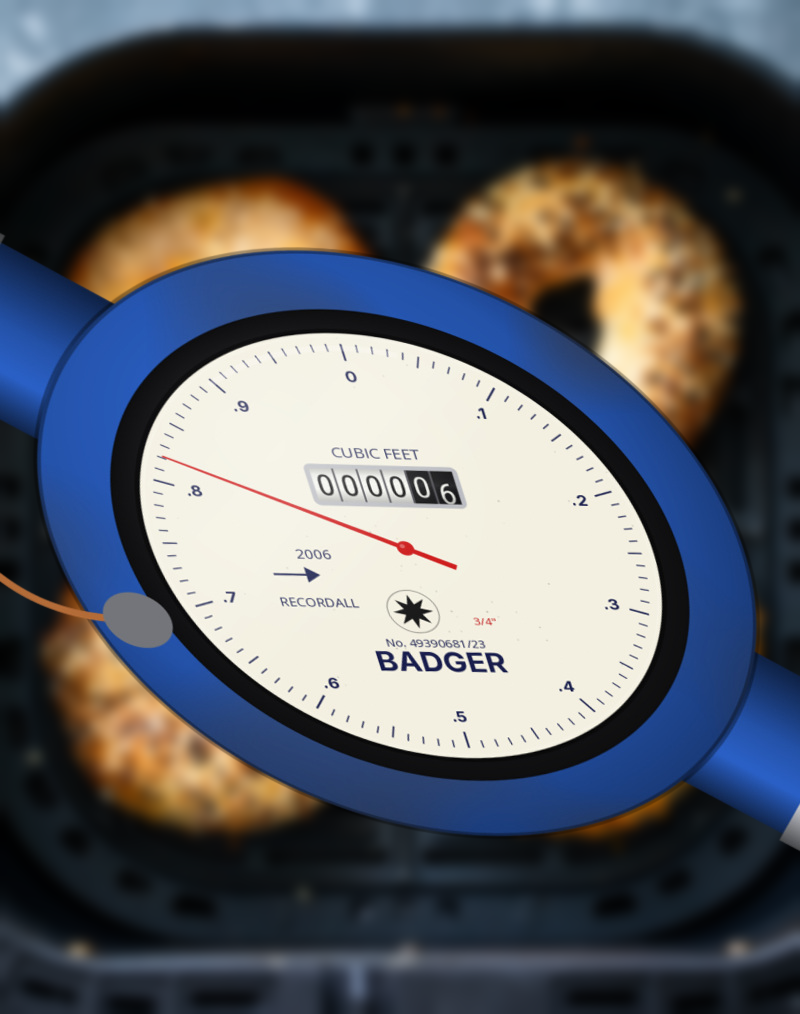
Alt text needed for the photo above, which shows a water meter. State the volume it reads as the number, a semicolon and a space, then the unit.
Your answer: 5.82; ft³
